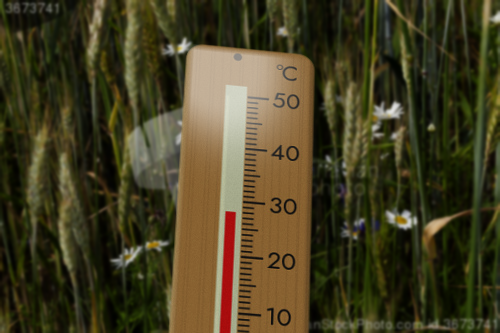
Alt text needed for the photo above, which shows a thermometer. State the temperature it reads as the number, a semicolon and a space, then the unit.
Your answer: 28; °C
